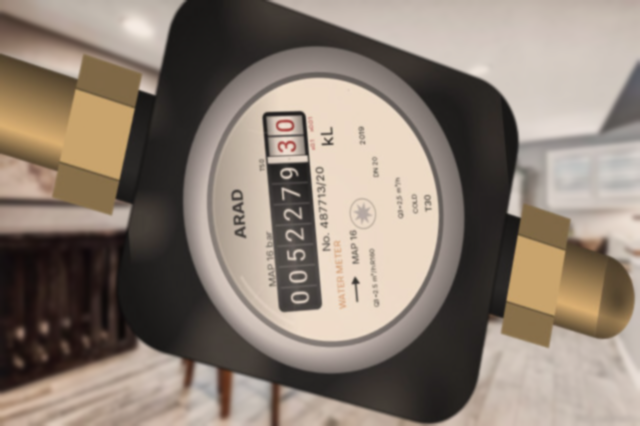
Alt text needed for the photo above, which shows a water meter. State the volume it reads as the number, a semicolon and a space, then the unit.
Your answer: 52279.30; kL
